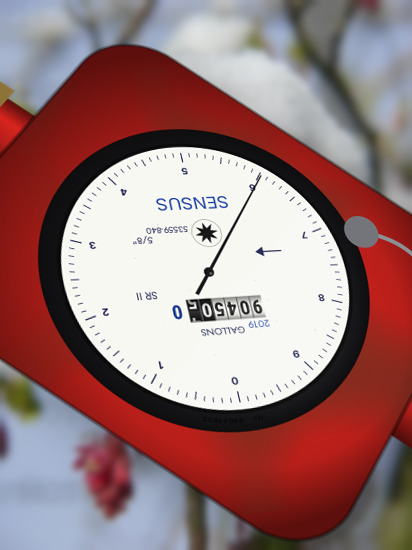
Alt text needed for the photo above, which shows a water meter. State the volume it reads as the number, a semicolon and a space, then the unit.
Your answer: 9045046.0; gal
